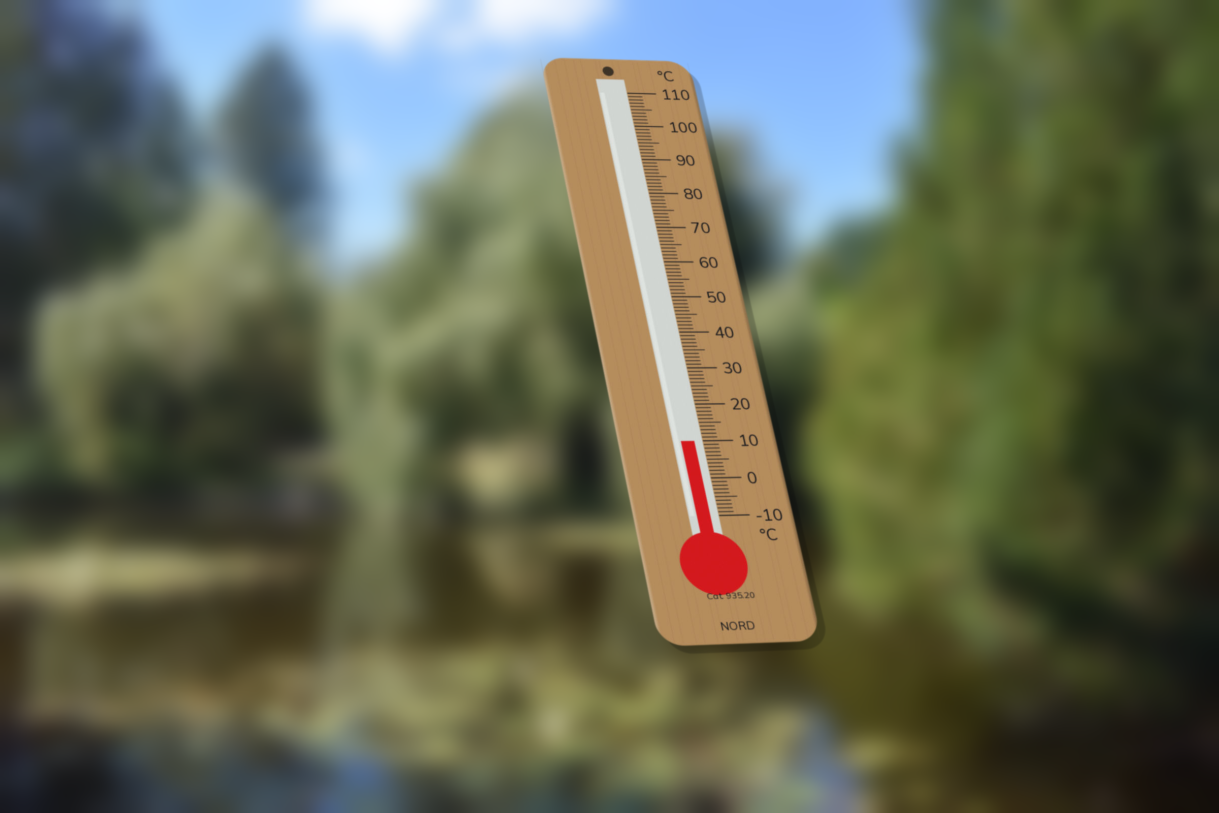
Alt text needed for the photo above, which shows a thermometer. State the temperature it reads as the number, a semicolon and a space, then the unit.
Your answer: 10; °C
